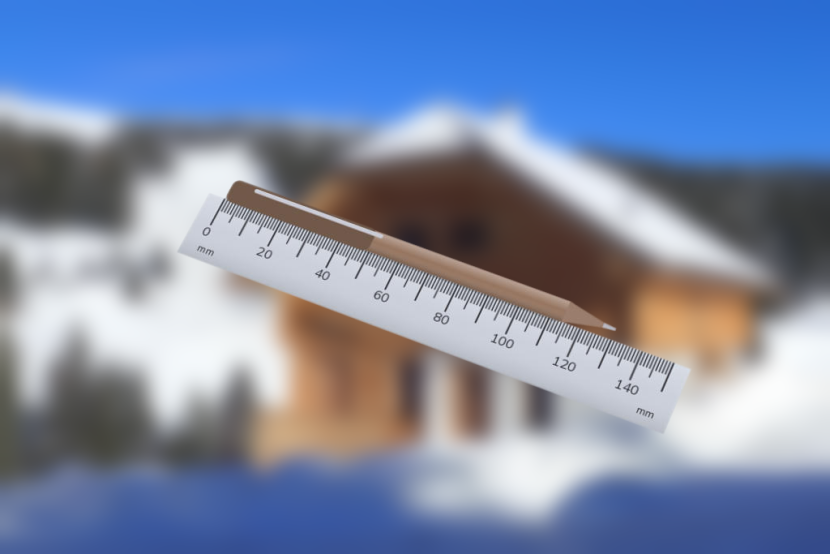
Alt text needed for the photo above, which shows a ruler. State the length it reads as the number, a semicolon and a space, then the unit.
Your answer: 130; mm
